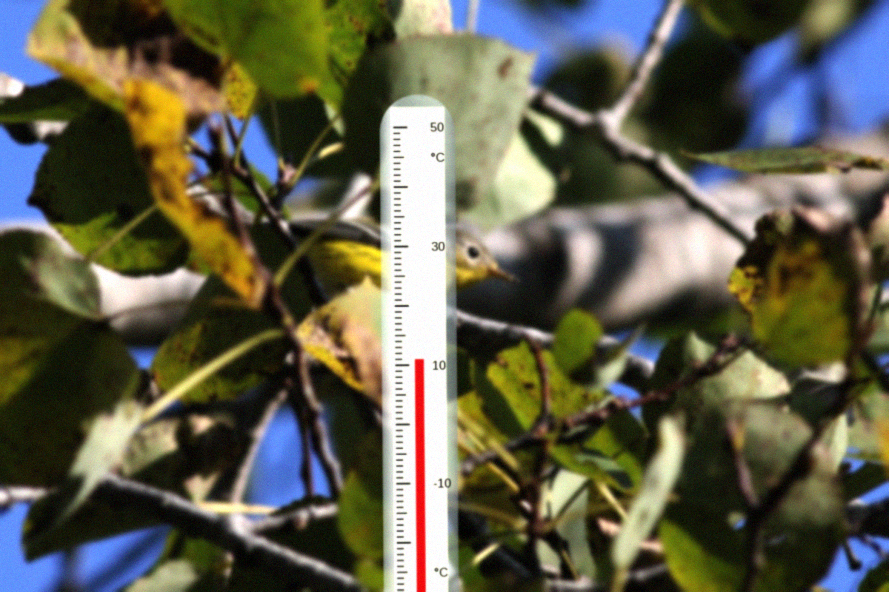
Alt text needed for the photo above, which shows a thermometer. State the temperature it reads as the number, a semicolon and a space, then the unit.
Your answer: 11; °C
